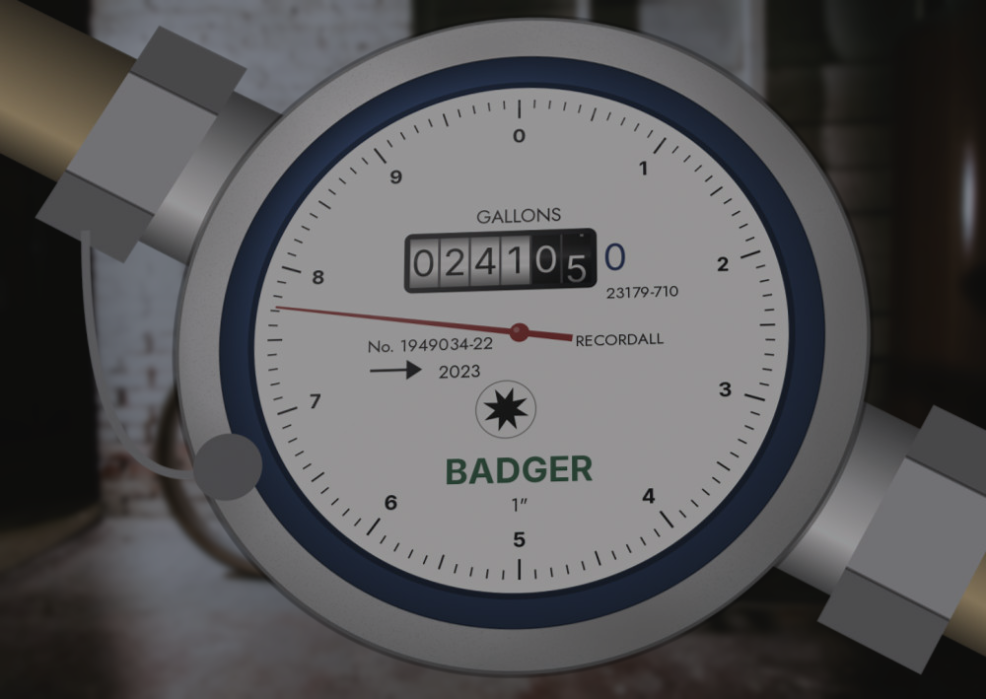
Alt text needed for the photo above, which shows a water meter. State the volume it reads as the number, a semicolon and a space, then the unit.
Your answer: 241047.7; gal
